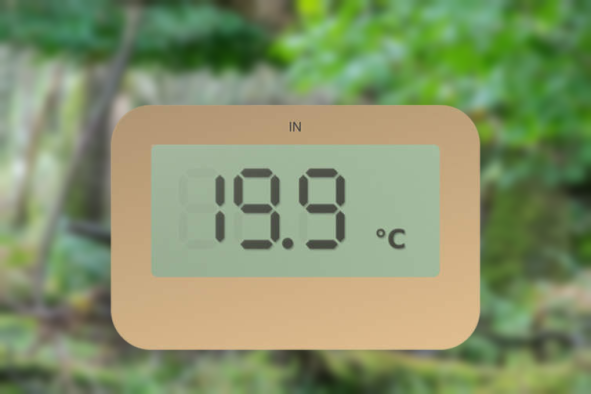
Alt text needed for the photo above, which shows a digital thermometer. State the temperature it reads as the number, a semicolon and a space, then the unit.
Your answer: 19.9; °C
